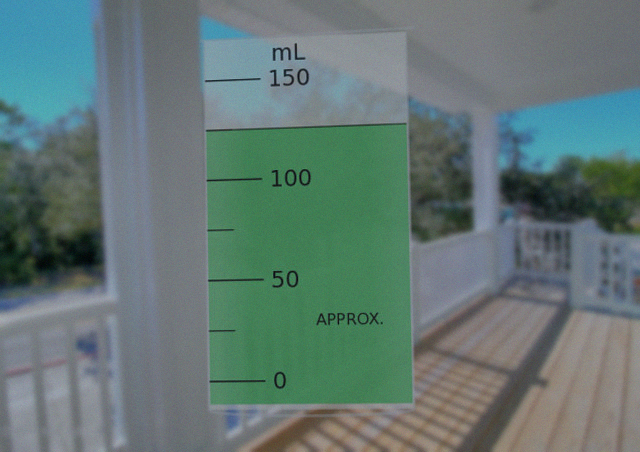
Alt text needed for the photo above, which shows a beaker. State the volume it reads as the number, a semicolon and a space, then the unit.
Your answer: 125; mL
